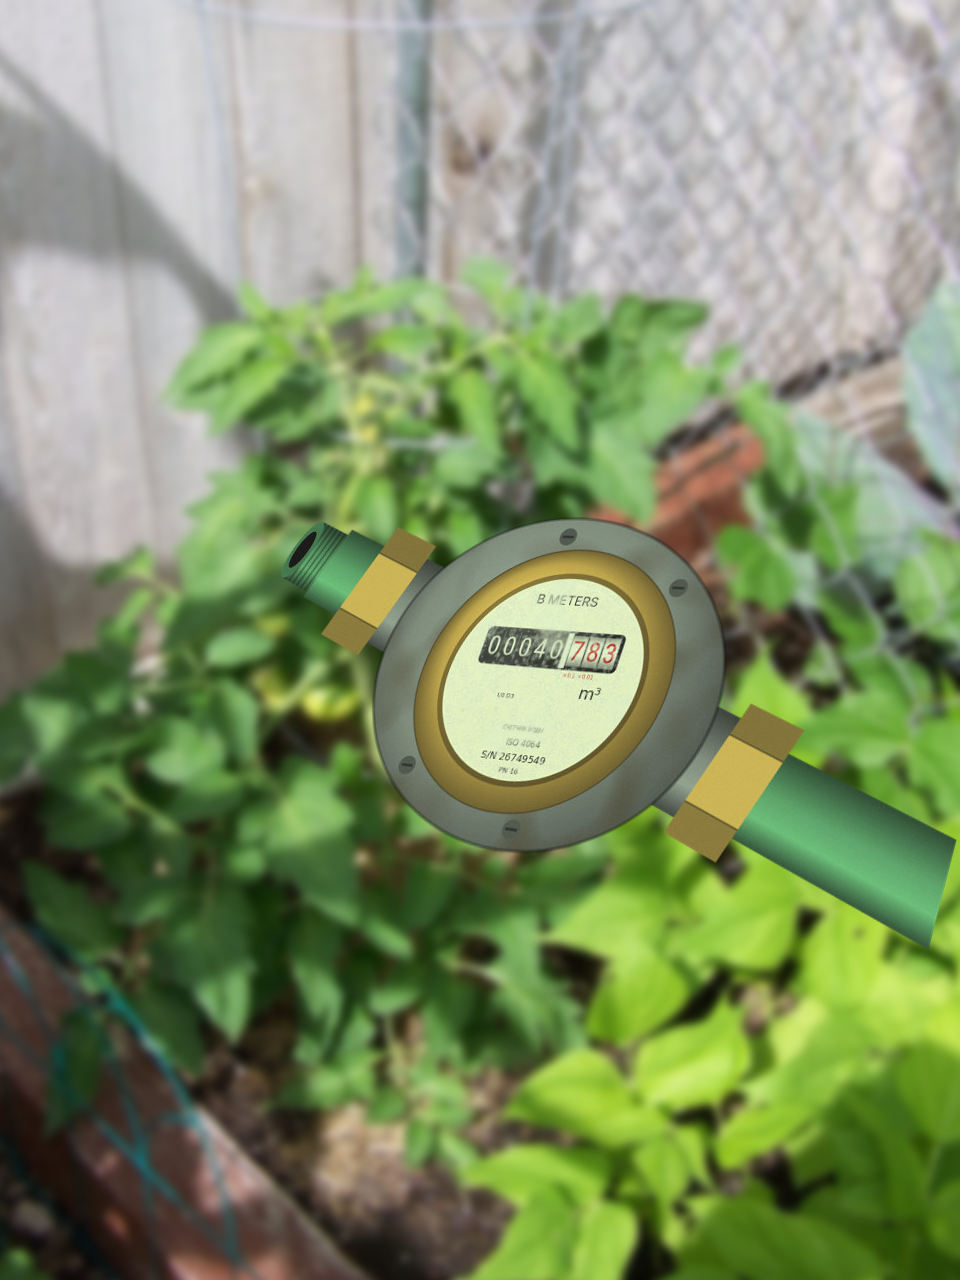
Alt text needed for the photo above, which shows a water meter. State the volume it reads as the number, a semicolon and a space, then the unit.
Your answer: 40.783; m³
